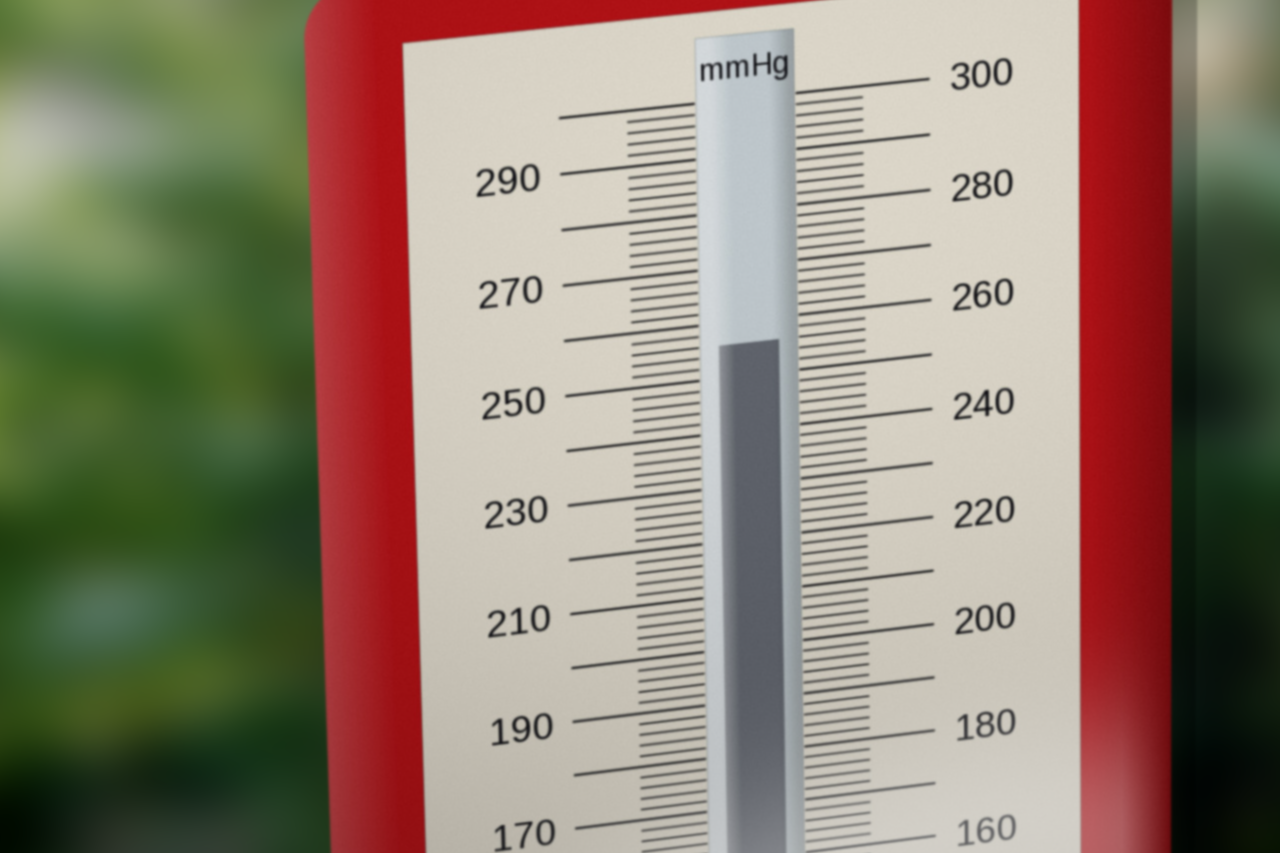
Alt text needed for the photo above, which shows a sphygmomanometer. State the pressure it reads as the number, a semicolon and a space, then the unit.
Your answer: 256; mmHg
